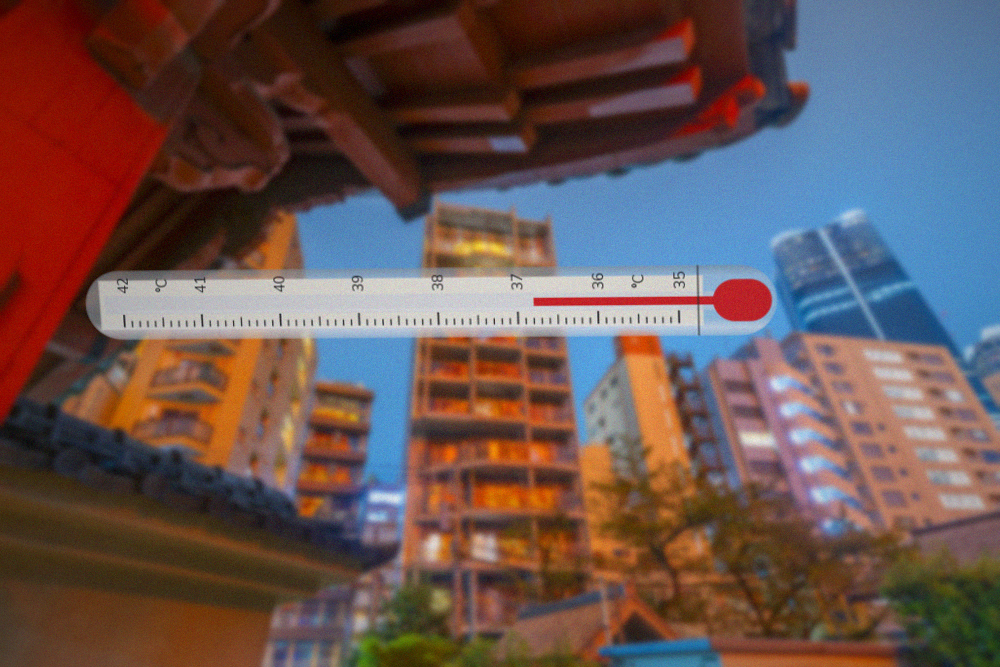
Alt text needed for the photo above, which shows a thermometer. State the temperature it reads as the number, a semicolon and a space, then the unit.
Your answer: 36.8; °C
